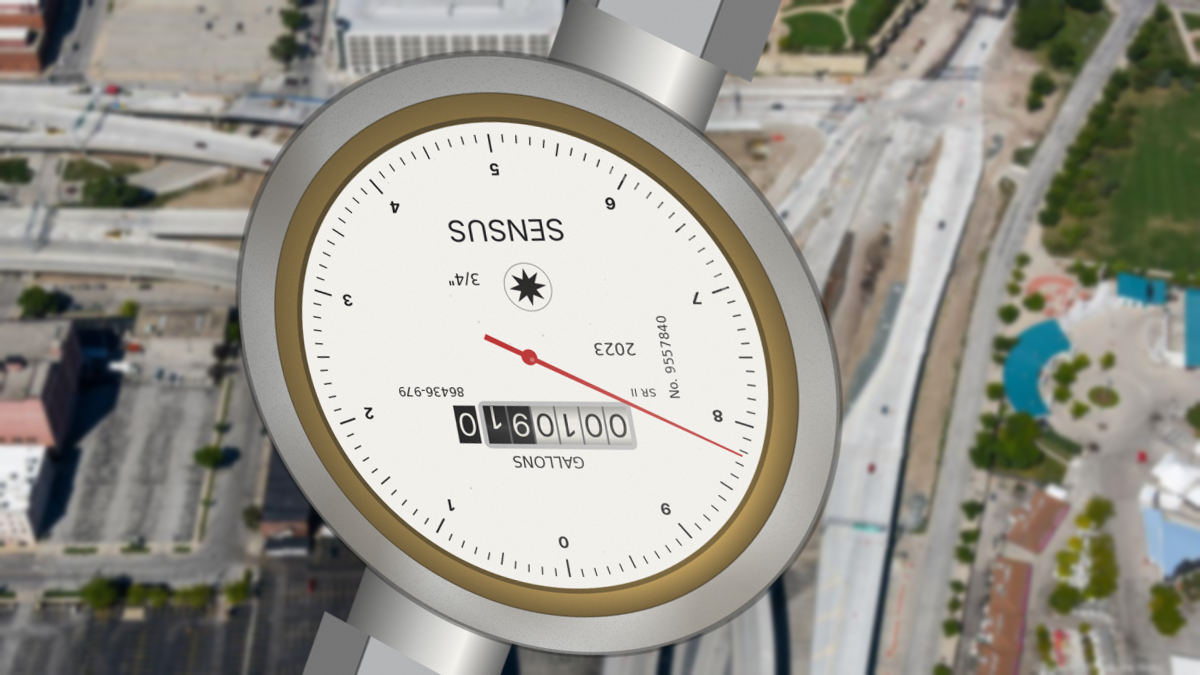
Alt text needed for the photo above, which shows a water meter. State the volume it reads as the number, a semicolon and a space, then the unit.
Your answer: 10908.2; gal
